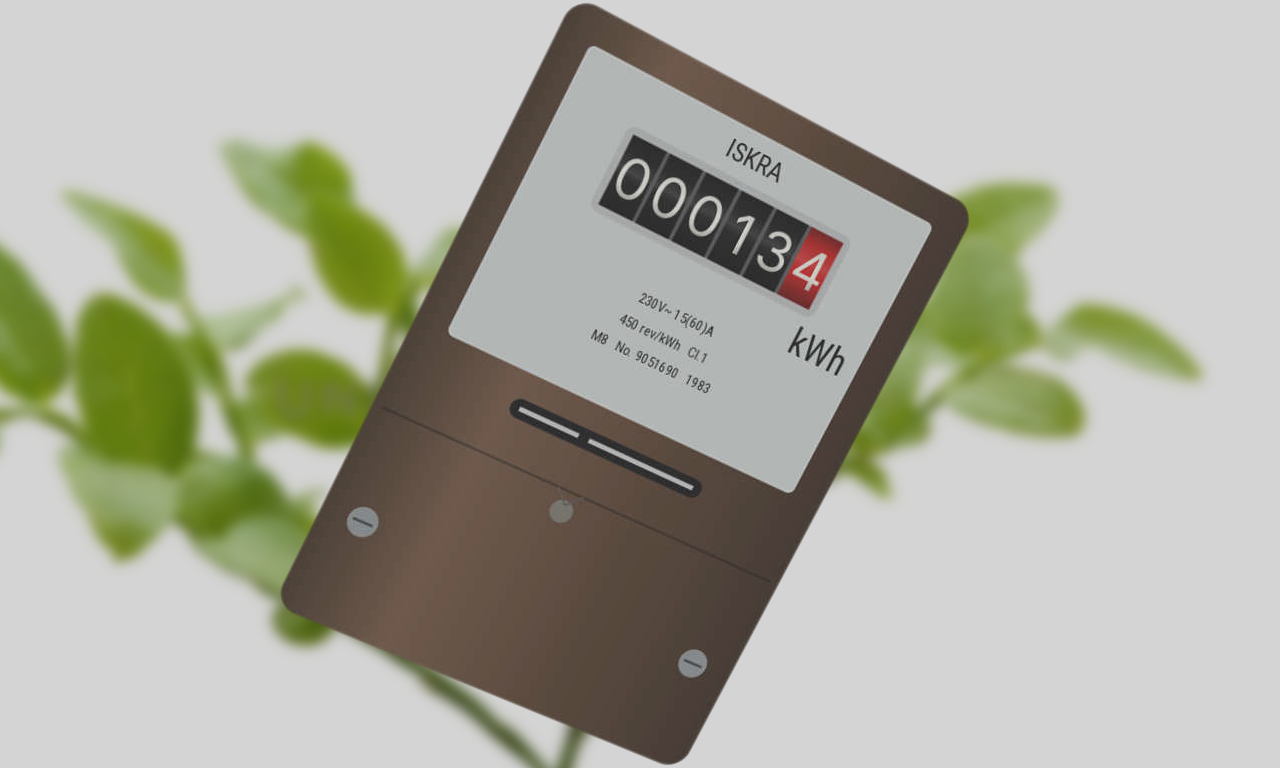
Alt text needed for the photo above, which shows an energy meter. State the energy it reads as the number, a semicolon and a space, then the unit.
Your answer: 13.4; kWh
